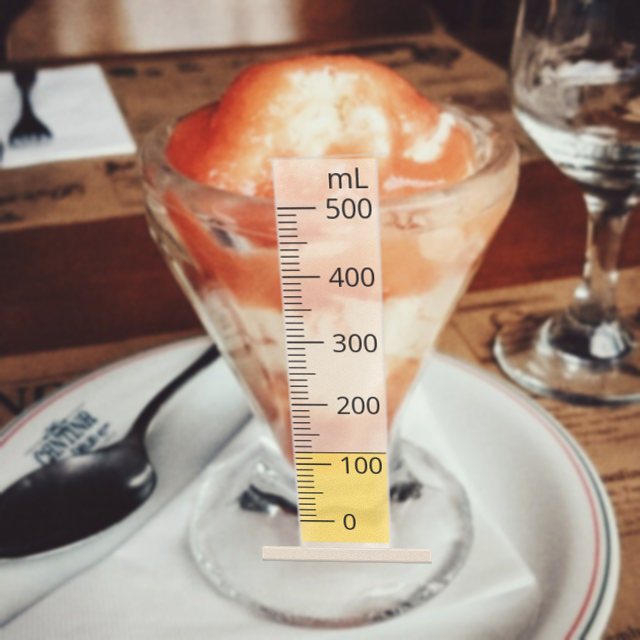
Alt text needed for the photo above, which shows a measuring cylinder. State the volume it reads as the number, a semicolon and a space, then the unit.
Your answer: 120; mL
